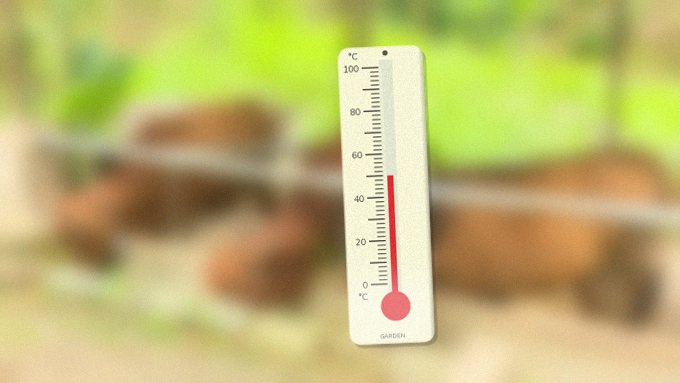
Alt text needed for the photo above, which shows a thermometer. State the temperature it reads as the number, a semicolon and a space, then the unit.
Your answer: 50; °C
